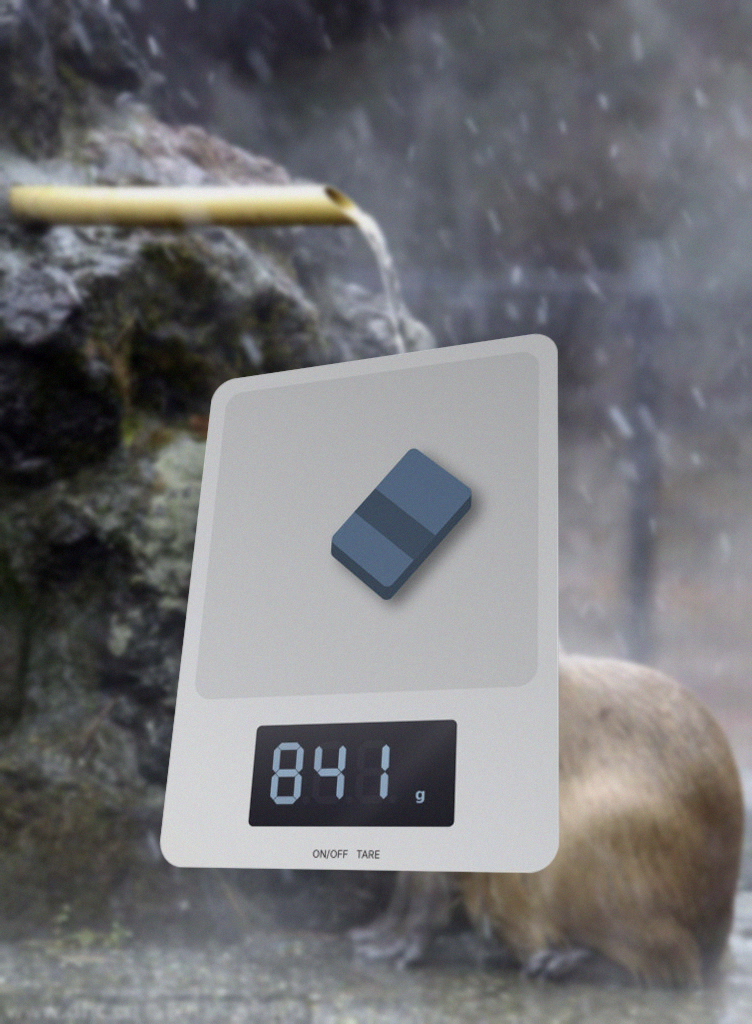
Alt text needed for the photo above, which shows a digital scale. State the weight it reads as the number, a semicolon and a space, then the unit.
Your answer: 841; g
